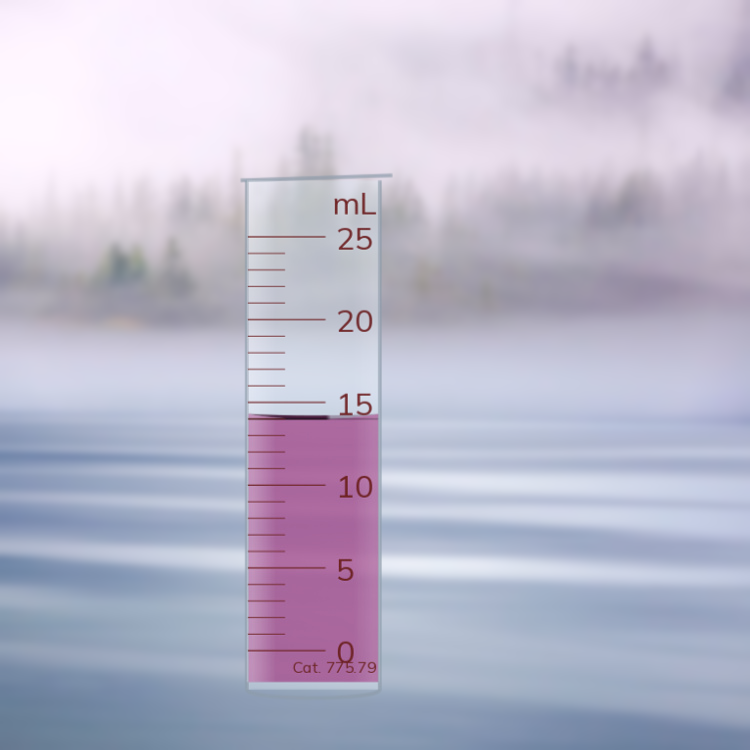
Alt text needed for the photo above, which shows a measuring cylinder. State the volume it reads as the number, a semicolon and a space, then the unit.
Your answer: 14; mL
